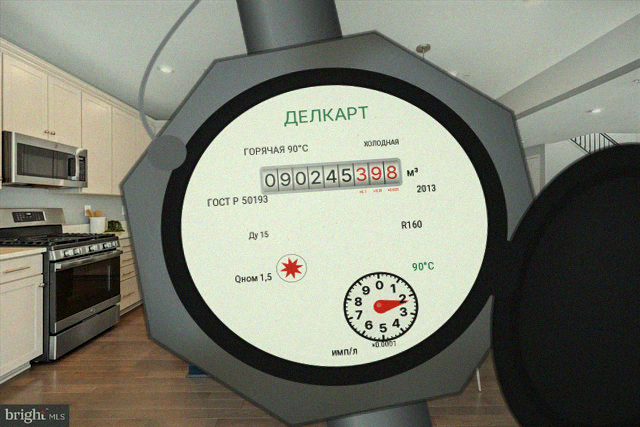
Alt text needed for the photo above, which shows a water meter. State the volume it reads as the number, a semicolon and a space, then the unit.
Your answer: 90245.3982; m³
